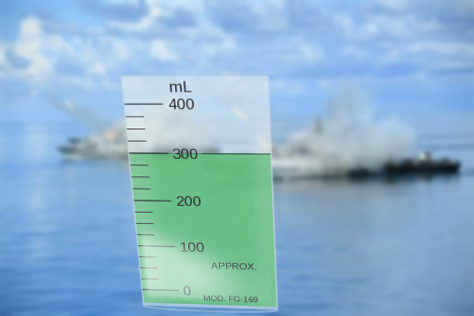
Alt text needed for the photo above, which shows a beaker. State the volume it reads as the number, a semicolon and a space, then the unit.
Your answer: 300; mL
